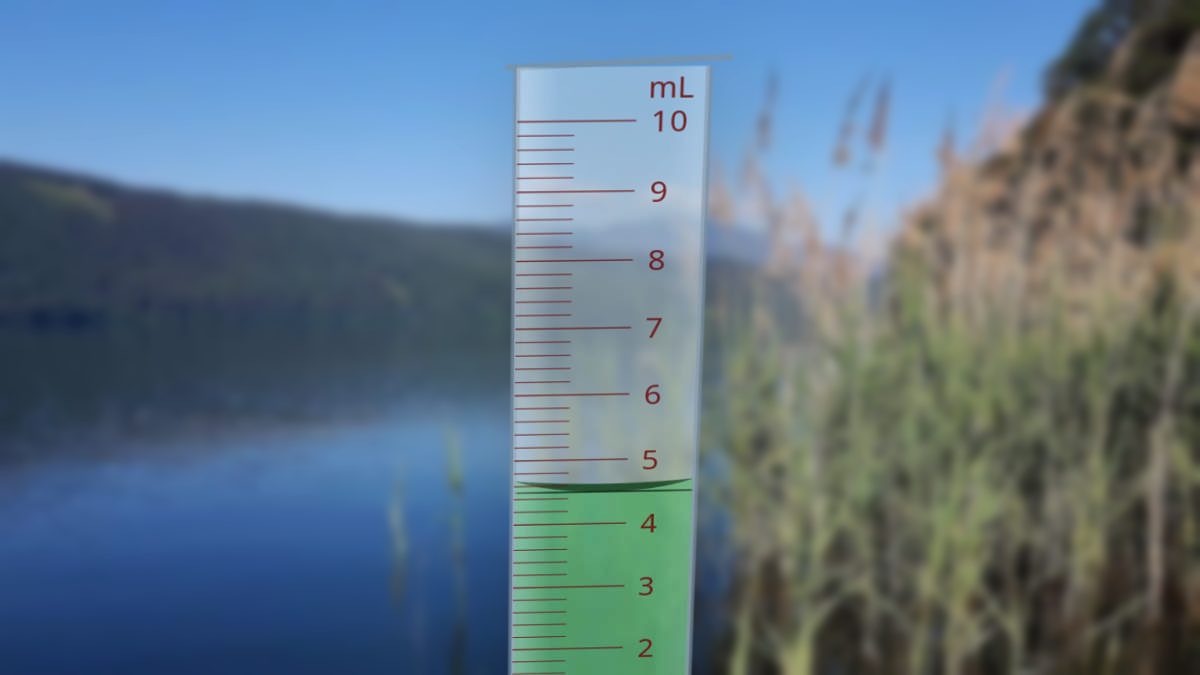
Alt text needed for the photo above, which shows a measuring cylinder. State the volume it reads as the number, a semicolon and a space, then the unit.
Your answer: 4.5; mL
